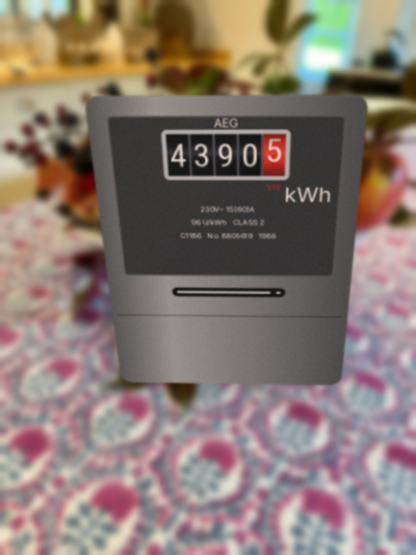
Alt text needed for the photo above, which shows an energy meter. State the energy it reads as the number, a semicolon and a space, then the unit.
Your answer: 4390.5; kWh
